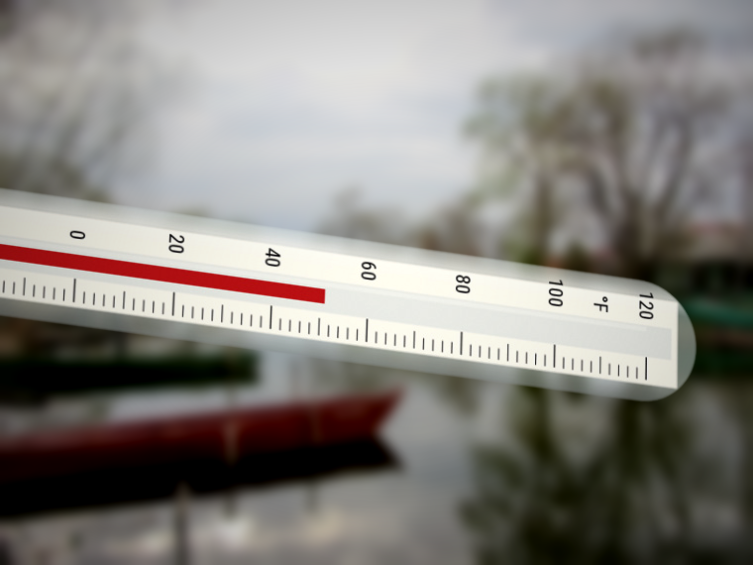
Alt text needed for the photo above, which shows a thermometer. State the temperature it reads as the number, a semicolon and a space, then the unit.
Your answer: 51; °F
